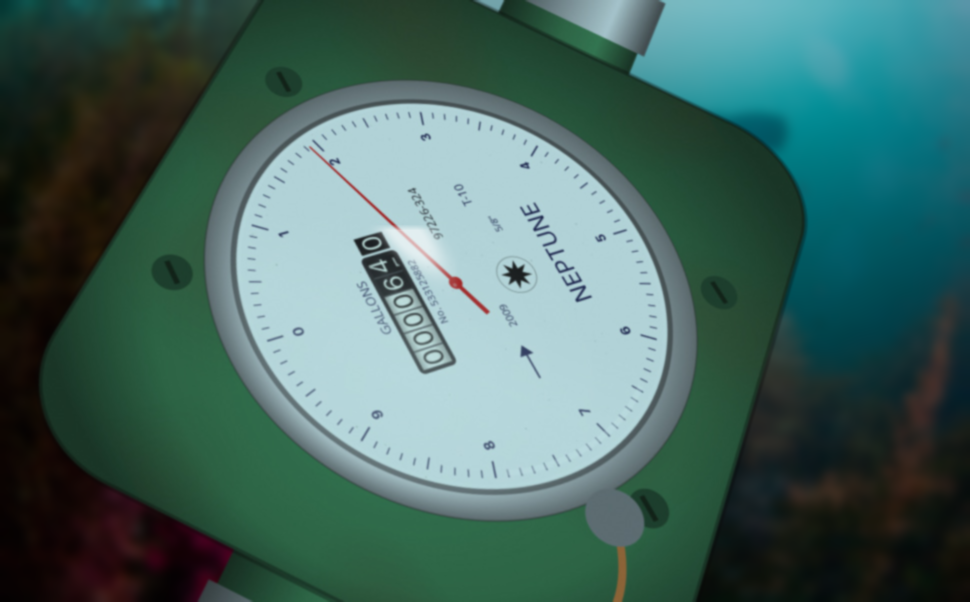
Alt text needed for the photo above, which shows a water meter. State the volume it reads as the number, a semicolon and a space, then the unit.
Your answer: 641.9; gal
